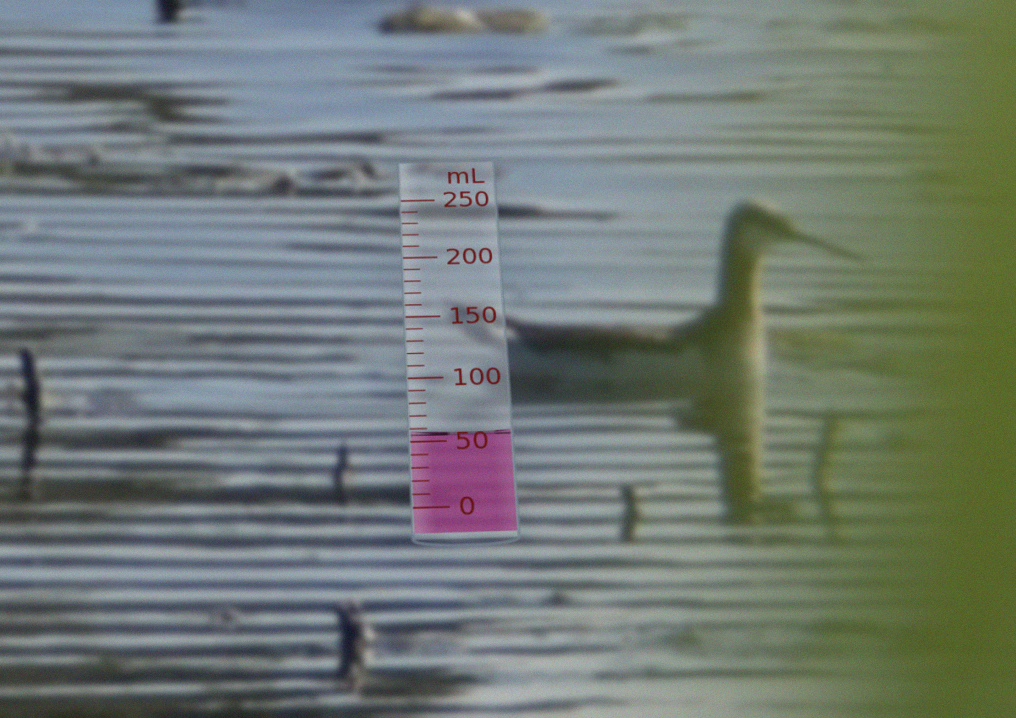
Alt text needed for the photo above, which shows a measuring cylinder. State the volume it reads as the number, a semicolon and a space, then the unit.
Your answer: 55; mL
